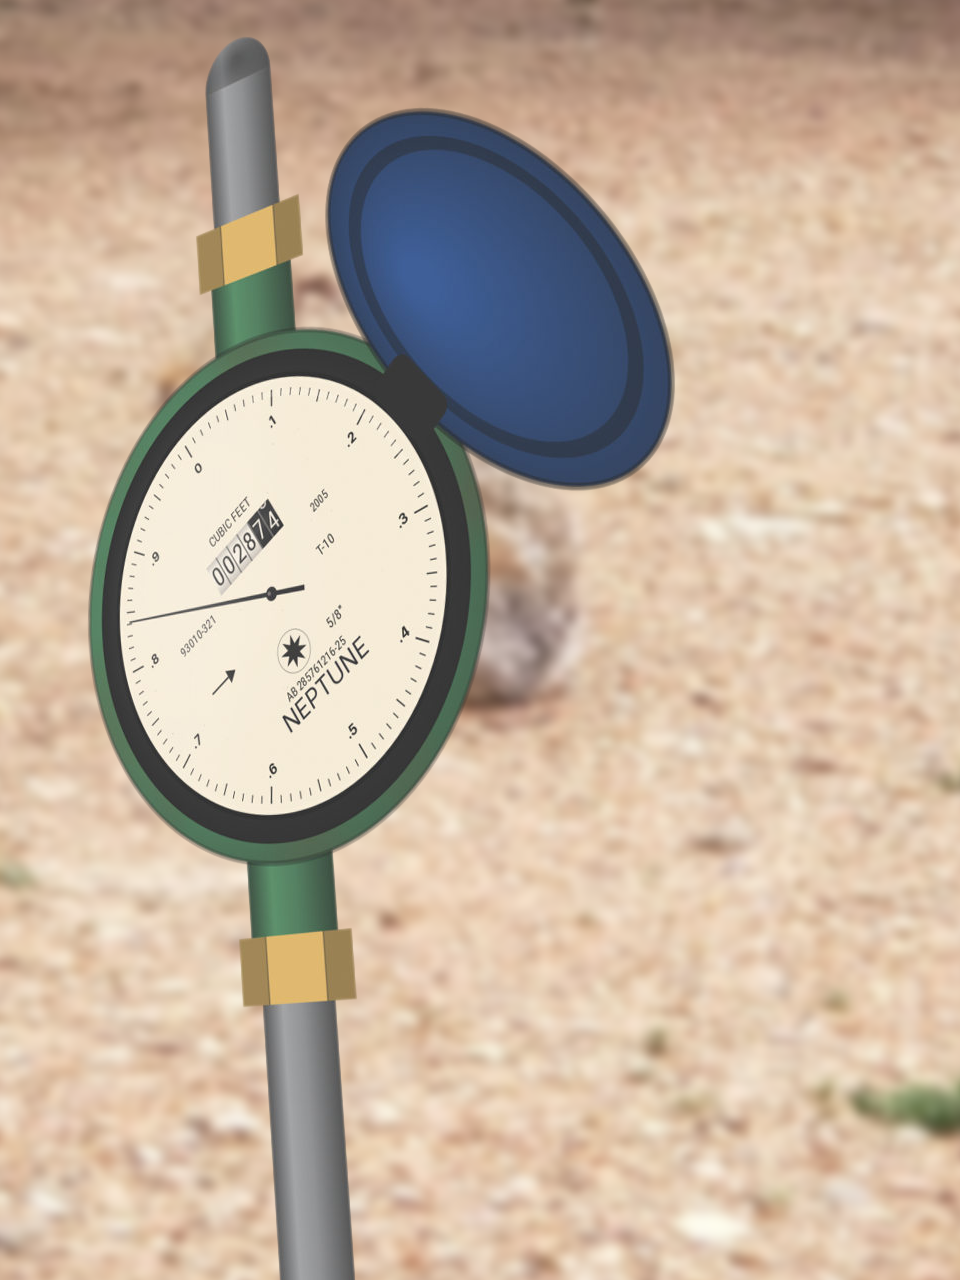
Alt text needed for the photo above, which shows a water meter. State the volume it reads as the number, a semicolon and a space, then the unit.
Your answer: 2873.84; ft³
